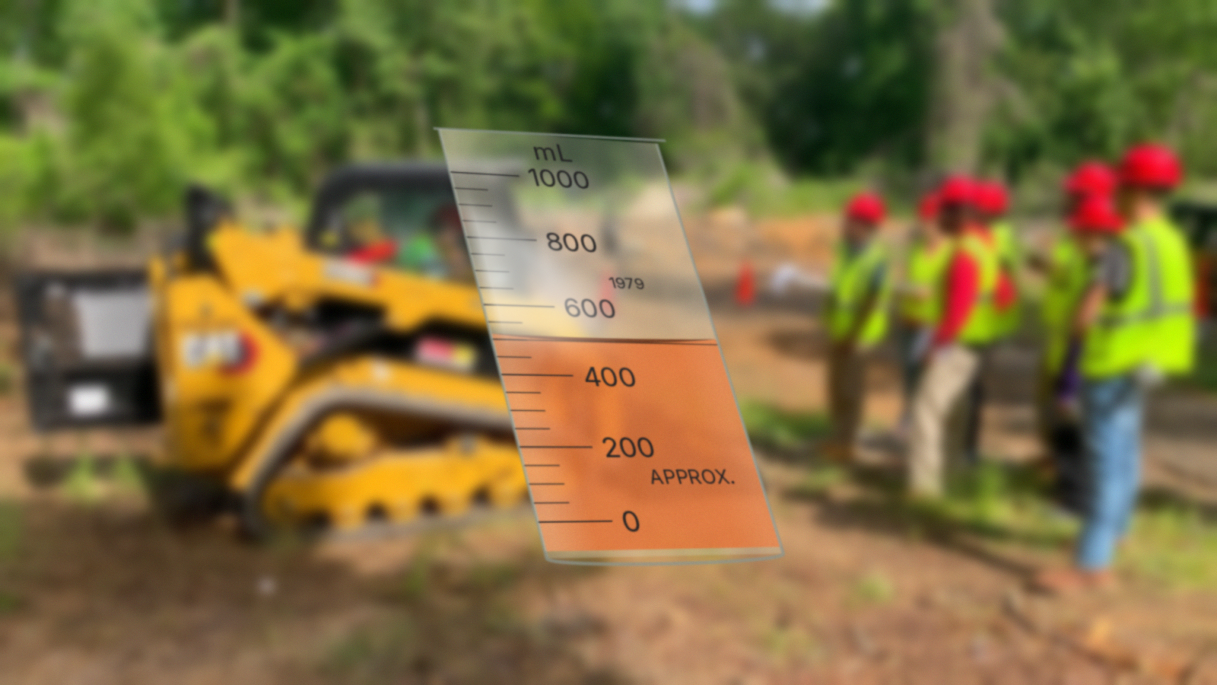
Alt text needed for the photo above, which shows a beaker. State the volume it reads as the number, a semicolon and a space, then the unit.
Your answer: 500; mL
